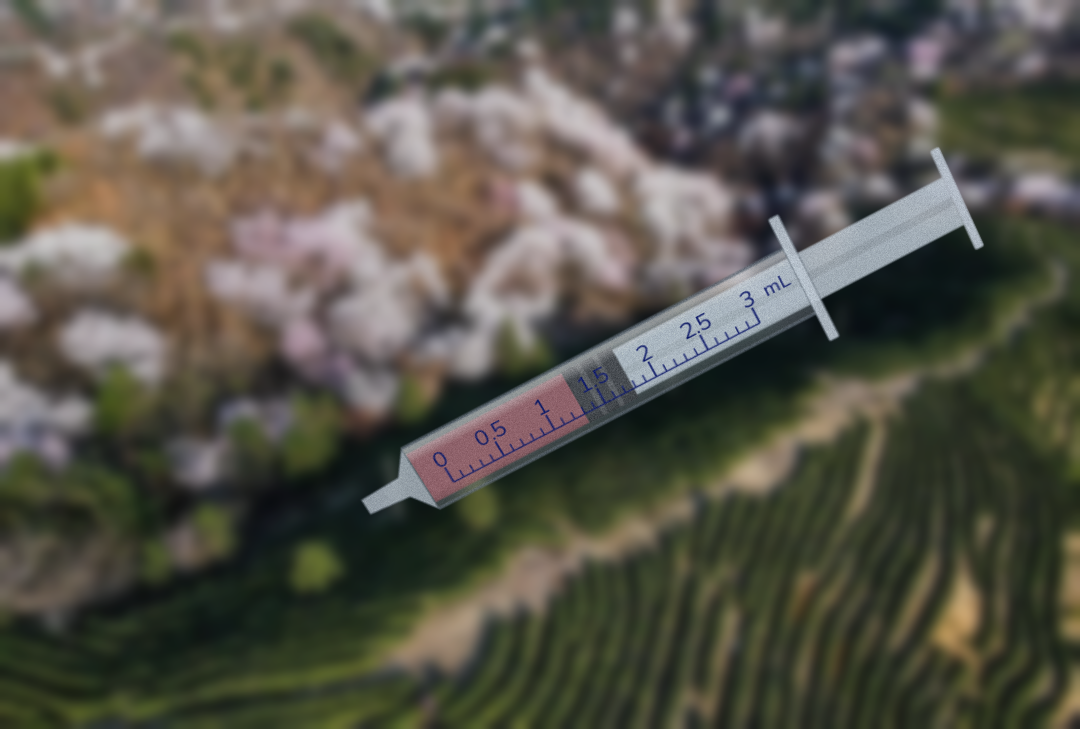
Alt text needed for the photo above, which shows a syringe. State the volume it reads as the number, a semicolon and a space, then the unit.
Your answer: 1.3; mL
